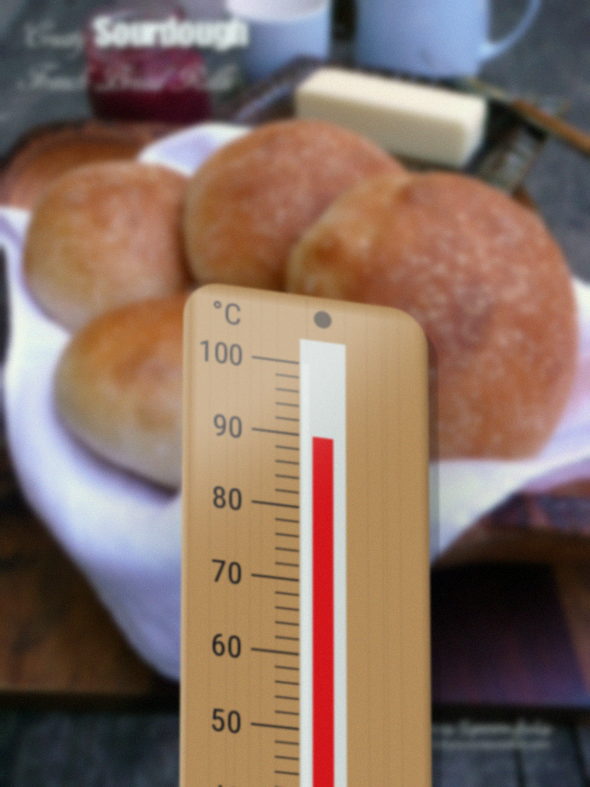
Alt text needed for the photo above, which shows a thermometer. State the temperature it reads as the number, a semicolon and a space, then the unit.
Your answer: 90; °C
